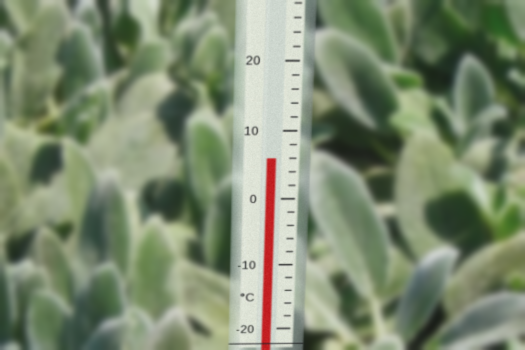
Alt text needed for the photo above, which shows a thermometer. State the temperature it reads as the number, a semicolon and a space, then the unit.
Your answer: 6; °C
